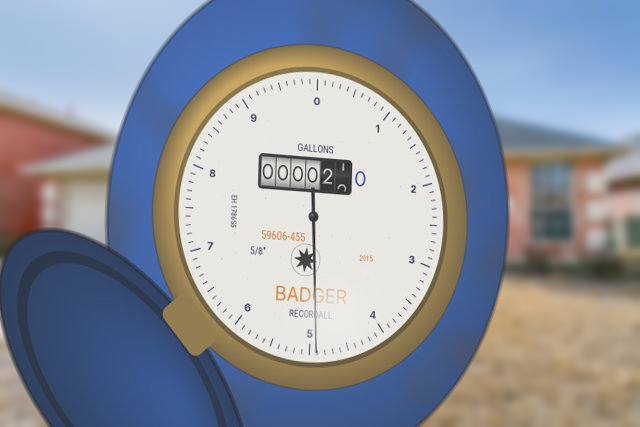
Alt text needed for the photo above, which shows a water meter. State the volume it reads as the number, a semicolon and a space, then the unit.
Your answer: 214.9; gal
